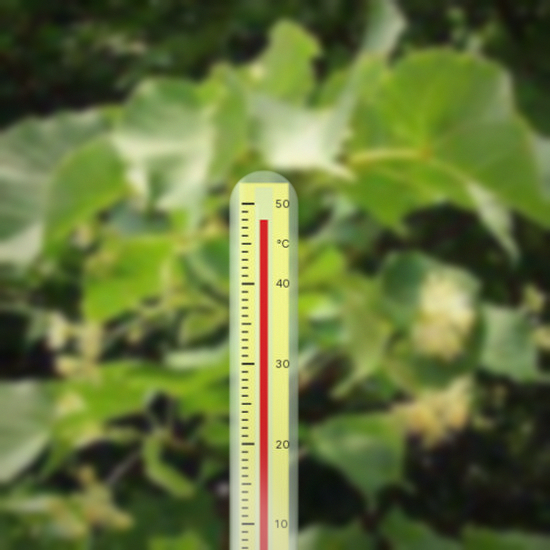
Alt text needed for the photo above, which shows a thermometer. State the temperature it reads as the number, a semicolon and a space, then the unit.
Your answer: 48; °C
